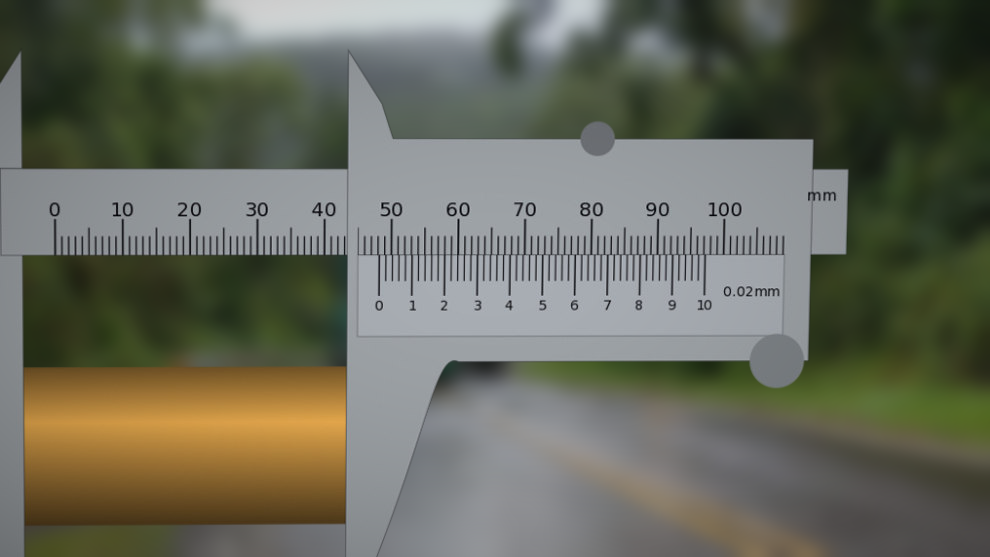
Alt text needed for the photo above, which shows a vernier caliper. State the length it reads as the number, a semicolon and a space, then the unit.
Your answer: 48.2; mm
